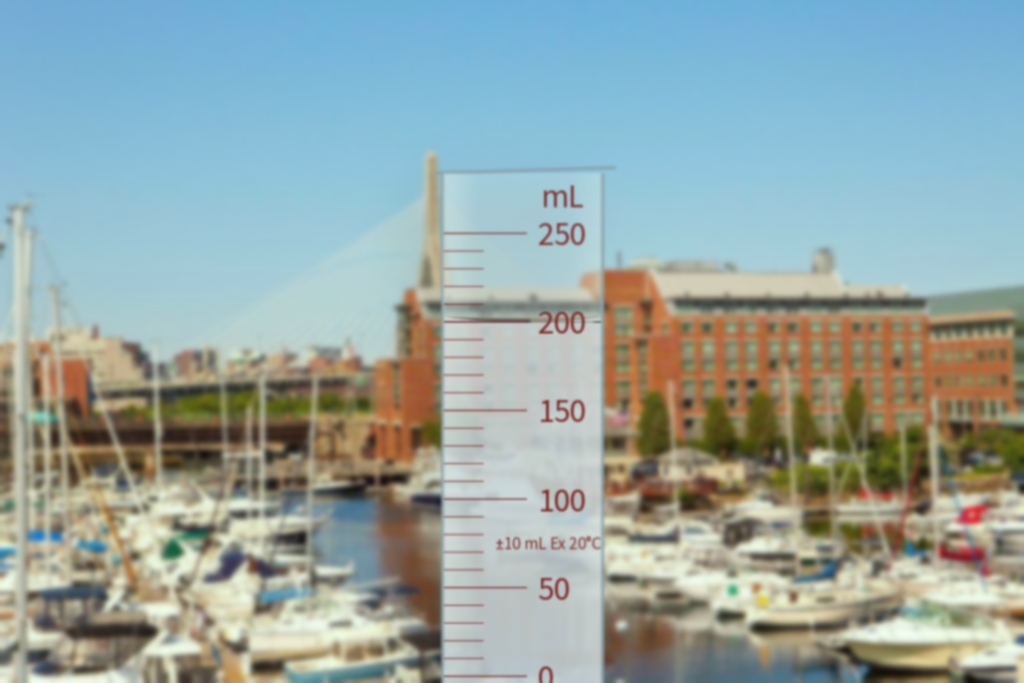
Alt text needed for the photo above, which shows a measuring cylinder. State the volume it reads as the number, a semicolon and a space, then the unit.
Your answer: 200; mL
